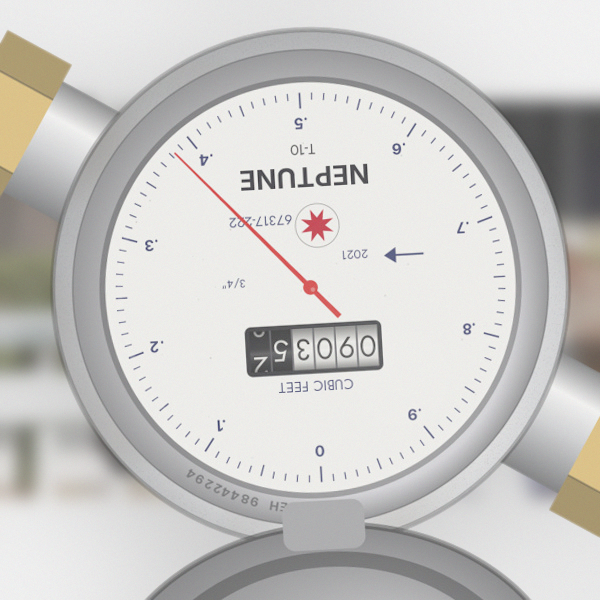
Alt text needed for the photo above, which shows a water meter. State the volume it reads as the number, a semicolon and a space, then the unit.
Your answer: 90352.38; ft³
